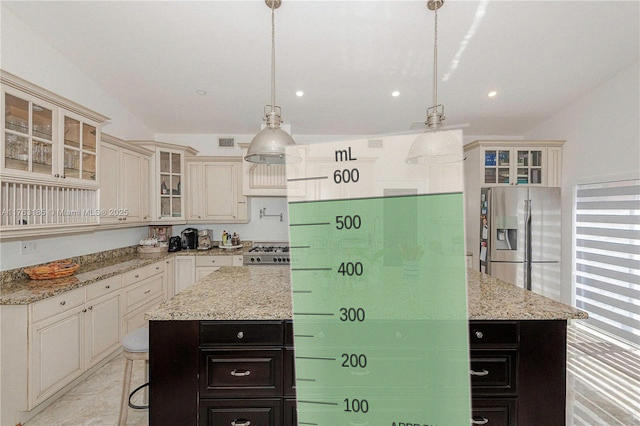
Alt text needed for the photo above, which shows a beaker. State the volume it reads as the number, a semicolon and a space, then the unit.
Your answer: 550; mL
